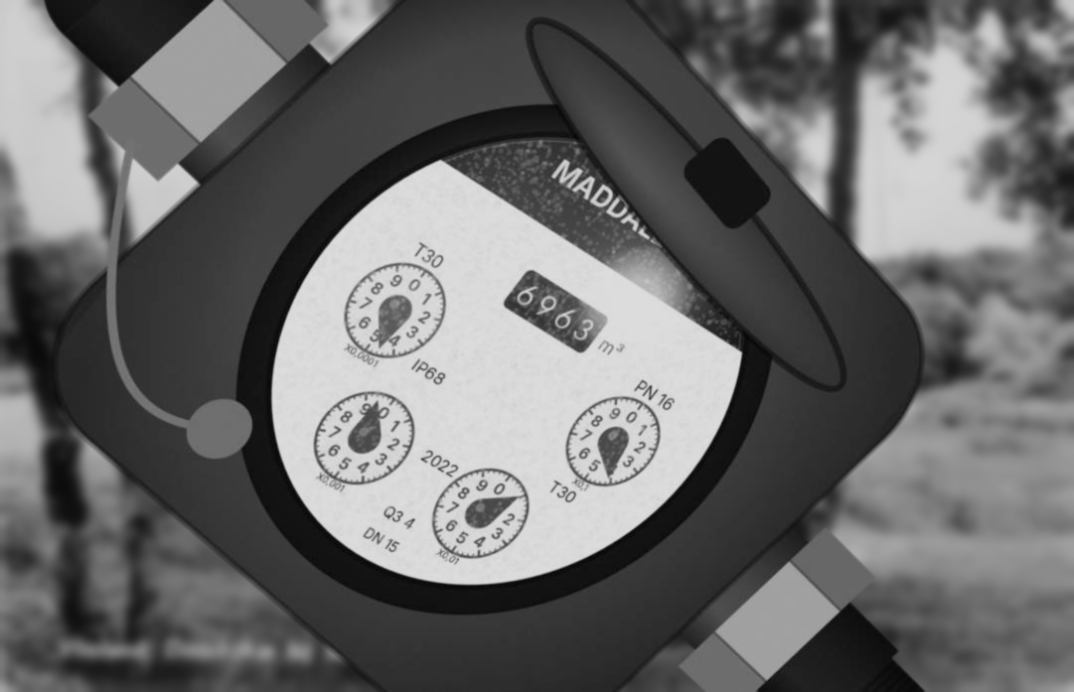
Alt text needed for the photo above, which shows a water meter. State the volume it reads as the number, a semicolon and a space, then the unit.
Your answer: 6963.4094; m³
